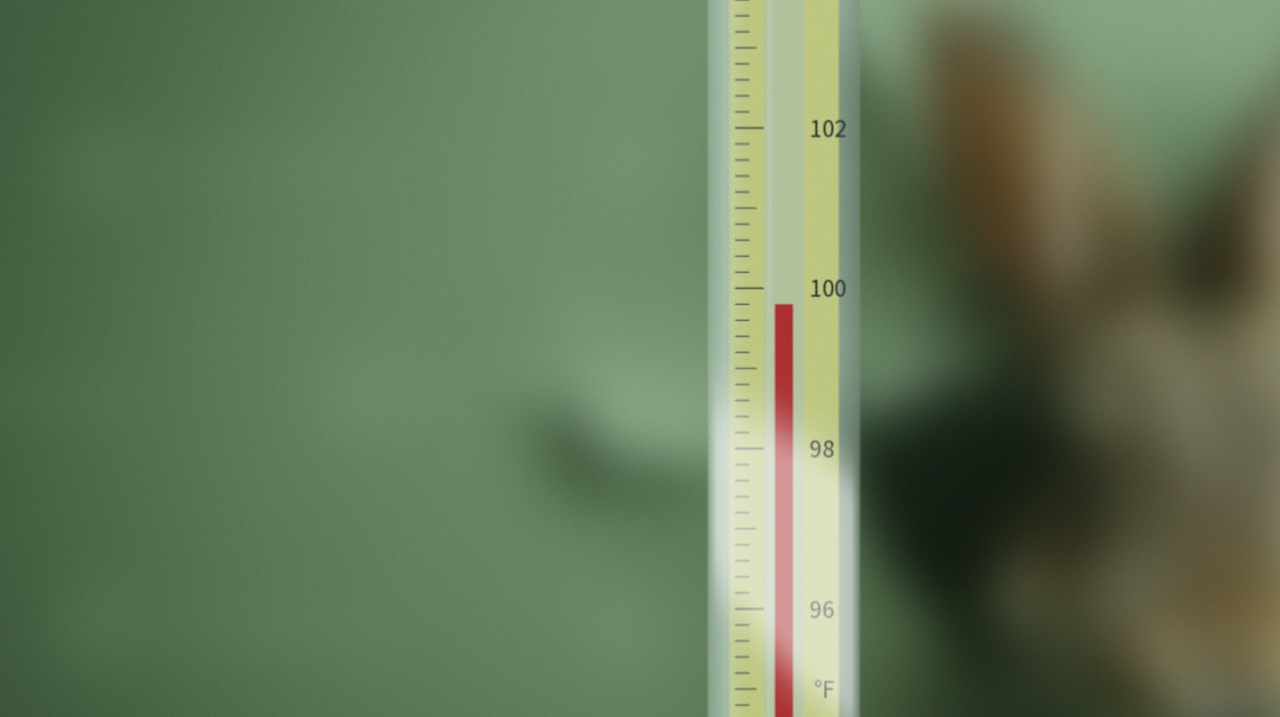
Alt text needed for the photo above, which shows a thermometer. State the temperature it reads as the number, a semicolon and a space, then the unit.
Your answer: 99.8; °F
